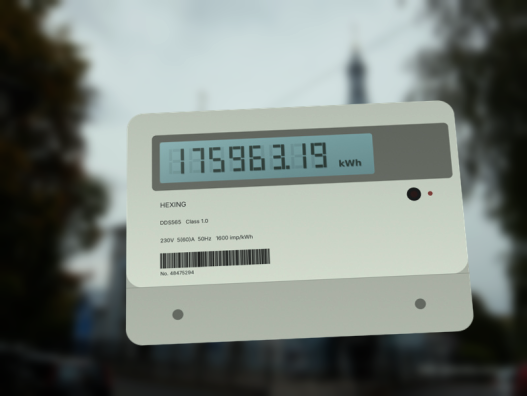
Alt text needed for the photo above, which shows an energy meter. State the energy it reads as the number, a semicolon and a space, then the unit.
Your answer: 175963.19; kWh
